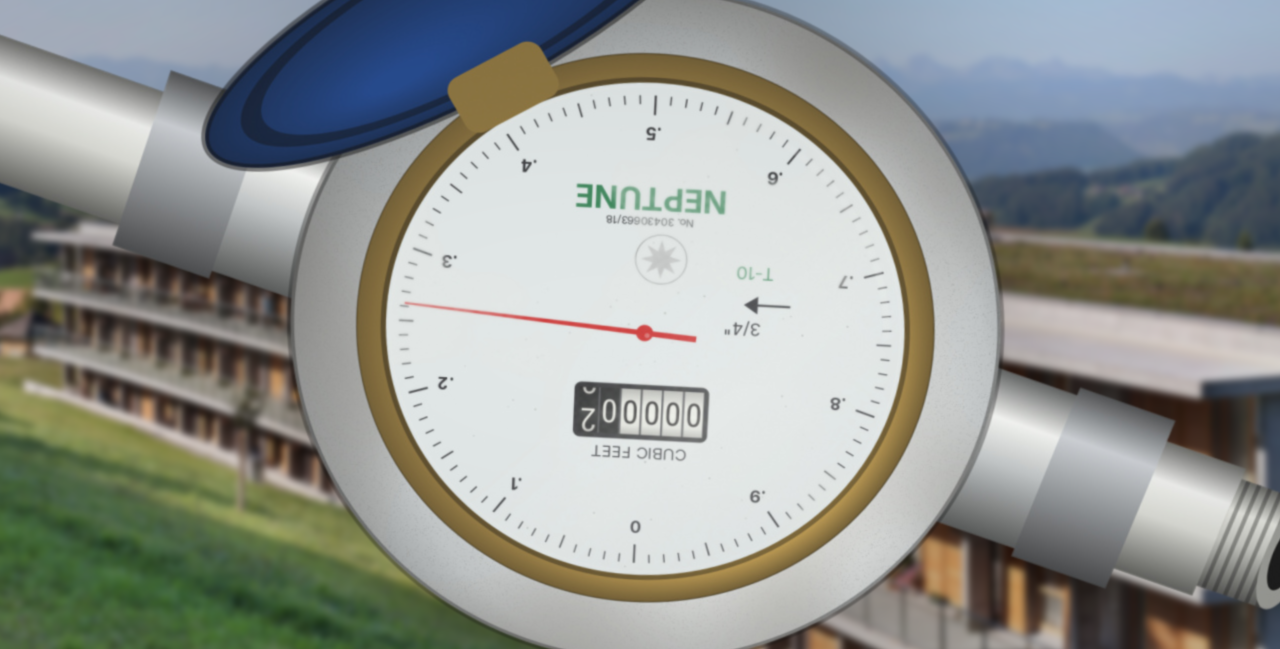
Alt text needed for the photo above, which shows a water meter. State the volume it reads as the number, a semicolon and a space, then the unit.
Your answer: 2.26; ft³
